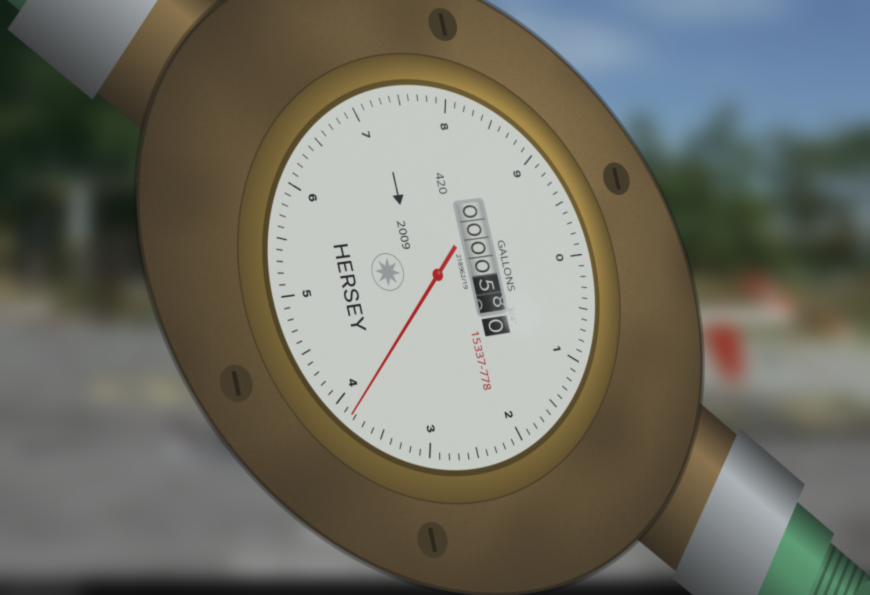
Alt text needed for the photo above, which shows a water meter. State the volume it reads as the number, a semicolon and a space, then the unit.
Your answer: 583.8; gal
